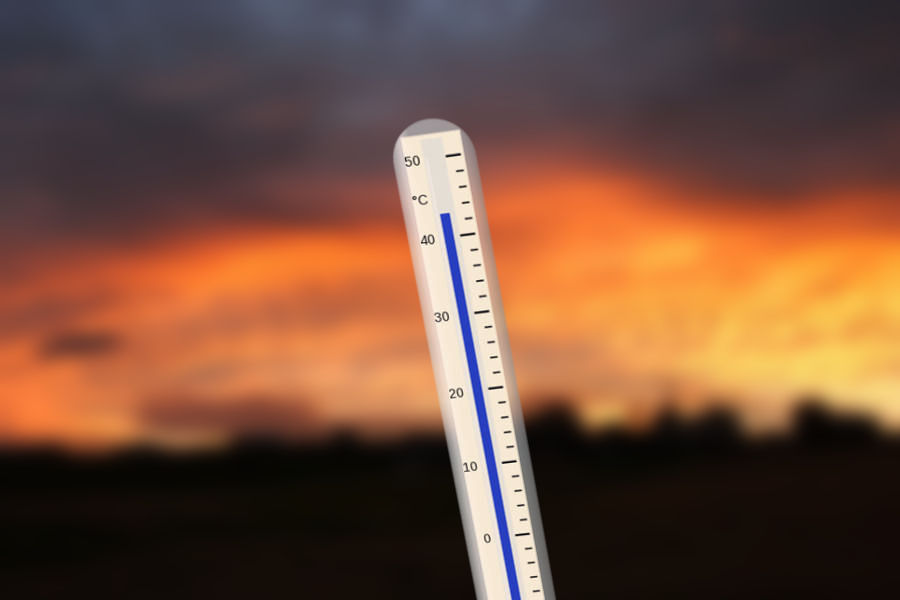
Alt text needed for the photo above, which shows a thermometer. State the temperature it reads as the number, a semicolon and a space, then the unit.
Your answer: 43; °C
